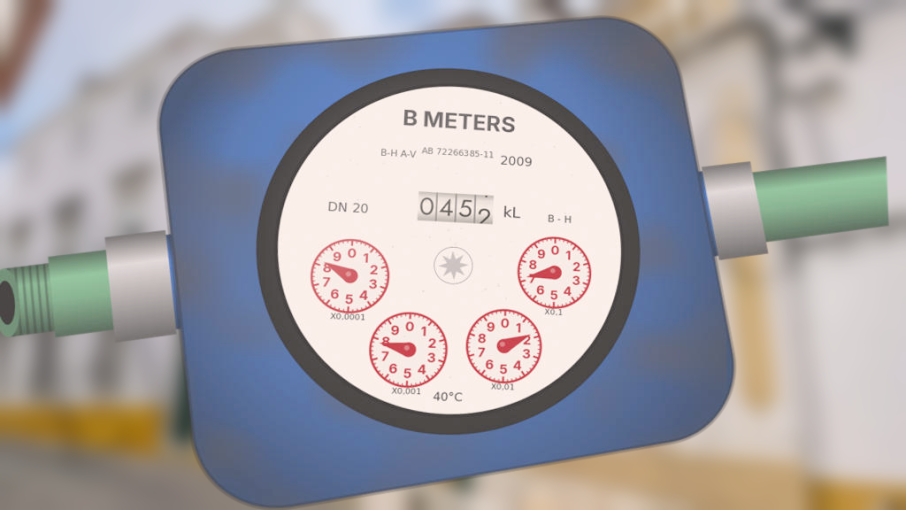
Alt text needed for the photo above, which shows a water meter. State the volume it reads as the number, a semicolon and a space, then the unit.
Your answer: 451.7178; kL
